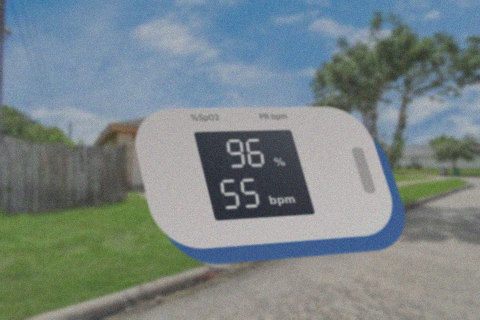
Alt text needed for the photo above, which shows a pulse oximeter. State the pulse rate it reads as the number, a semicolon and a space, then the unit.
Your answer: 55; bpm
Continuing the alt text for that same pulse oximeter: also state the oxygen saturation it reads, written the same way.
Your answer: 96; %
